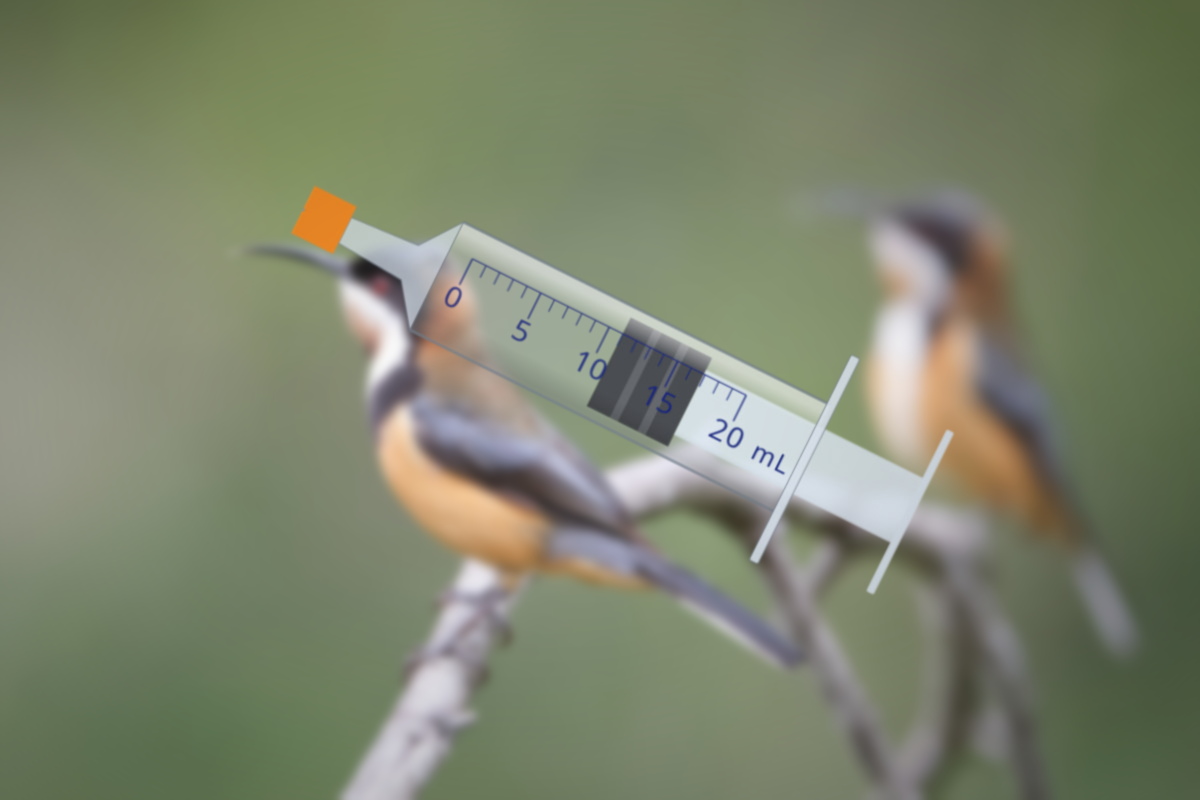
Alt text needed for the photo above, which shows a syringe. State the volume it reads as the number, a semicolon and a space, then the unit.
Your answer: 11; mL
